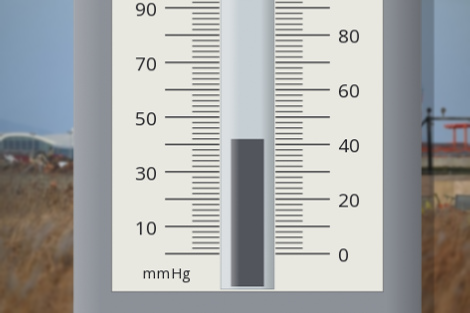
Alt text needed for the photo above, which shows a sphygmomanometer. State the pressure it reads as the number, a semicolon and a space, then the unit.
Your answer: 42; mmHg
